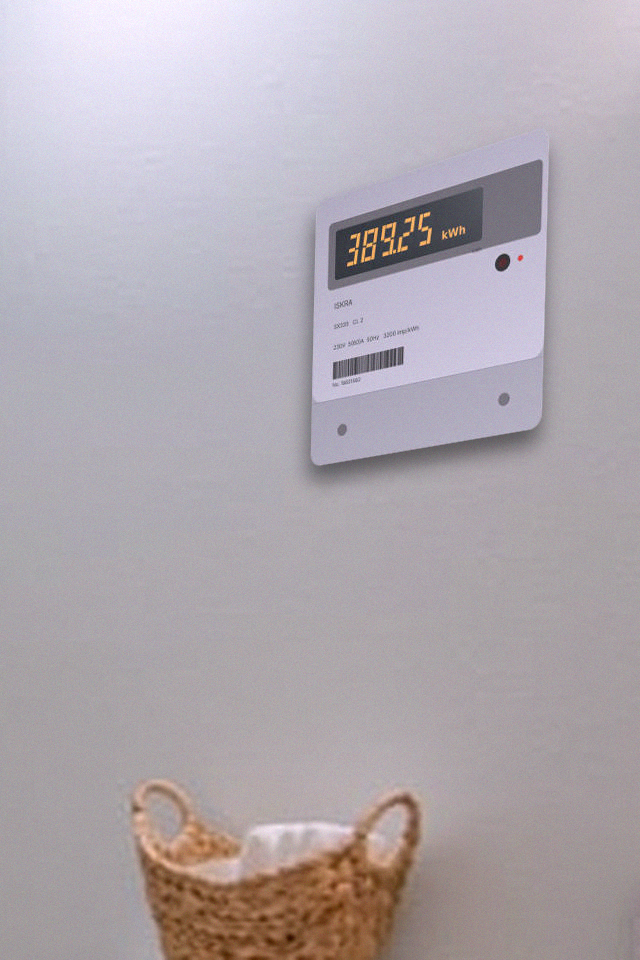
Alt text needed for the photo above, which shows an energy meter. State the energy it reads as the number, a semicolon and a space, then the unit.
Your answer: 389.25; kWh
